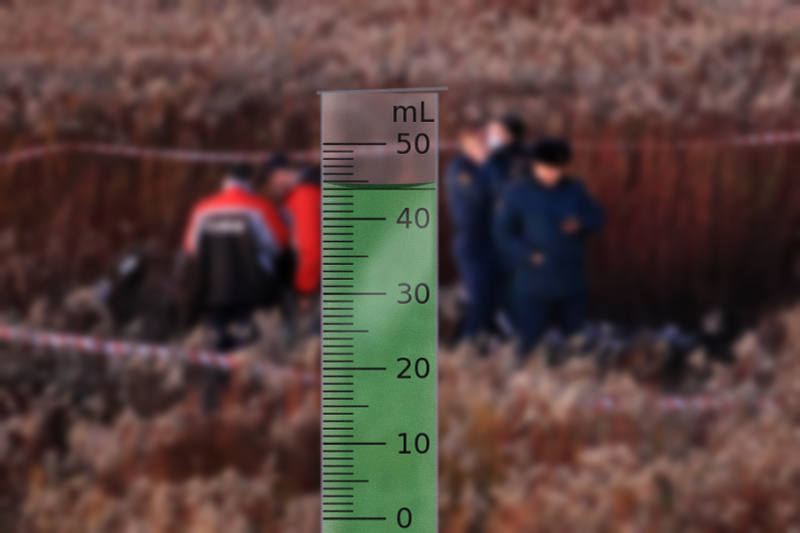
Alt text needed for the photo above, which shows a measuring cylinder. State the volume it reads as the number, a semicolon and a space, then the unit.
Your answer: 44; mL
